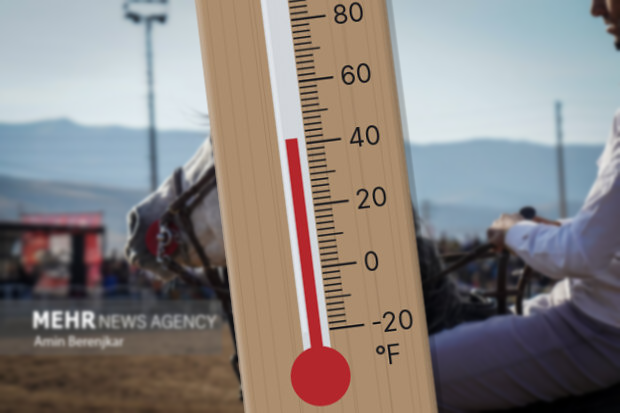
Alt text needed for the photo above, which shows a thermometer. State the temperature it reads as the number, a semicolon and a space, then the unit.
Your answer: 42; °F
